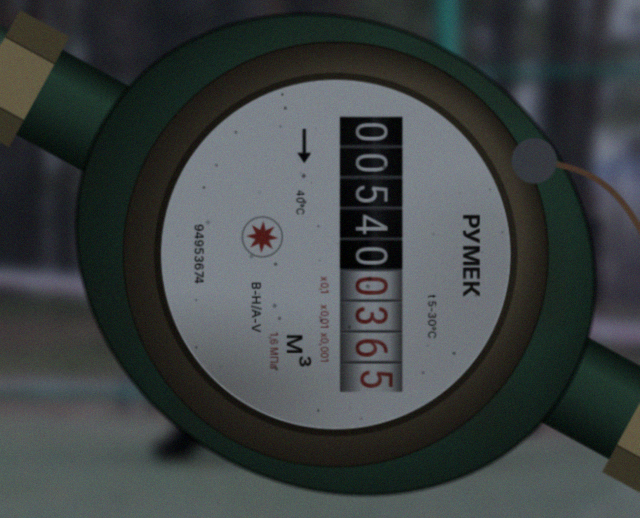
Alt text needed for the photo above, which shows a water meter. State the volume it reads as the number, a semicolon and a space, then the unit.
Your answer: 540.0365; m³
